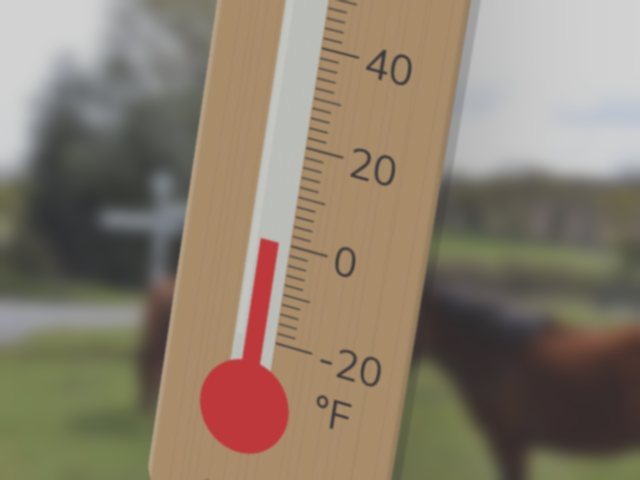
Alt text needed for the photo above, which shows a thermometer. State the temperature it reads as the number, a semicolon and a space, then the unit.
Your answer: 0; °F
